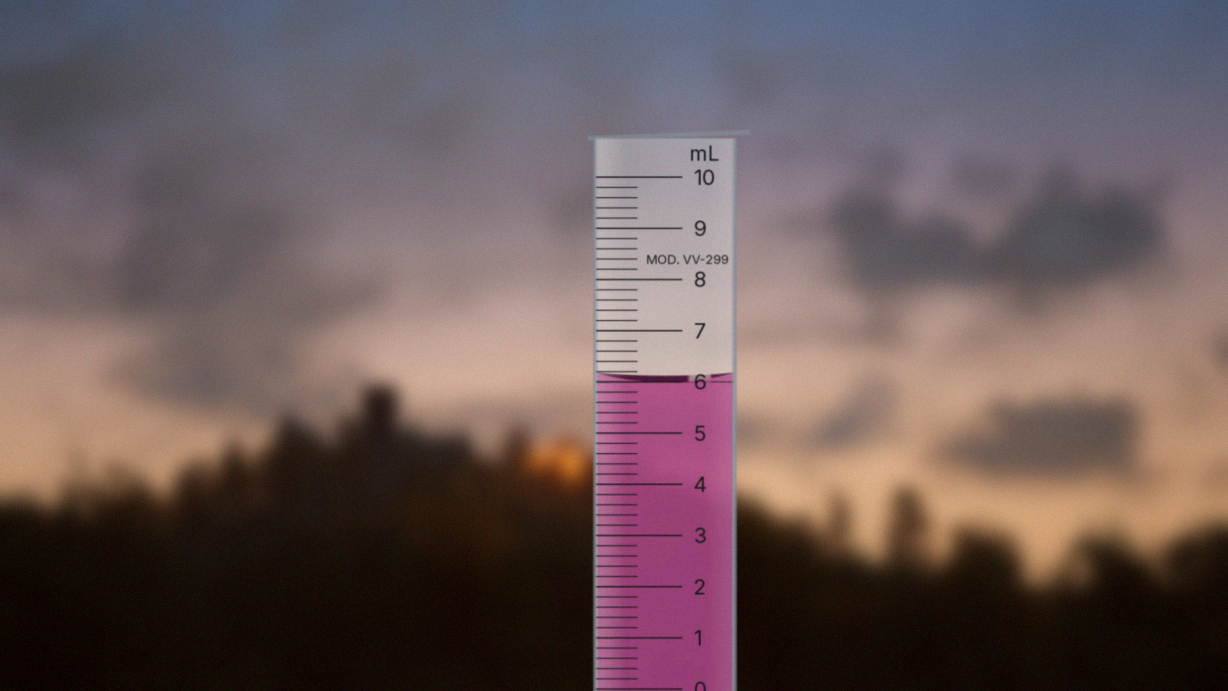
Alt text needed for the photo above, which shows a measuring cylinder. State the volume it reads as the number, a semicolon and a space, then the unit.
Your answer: 6; mL
